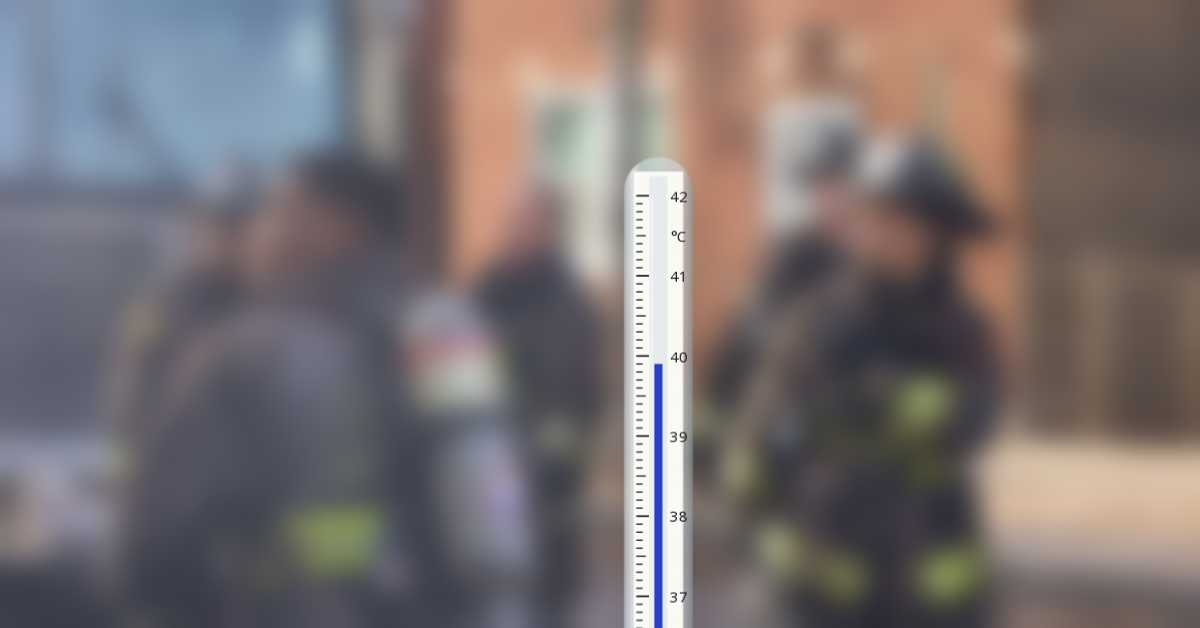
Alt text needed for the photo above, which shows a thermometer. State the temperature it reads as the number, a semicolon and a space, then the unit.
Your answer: 39.9; °C
